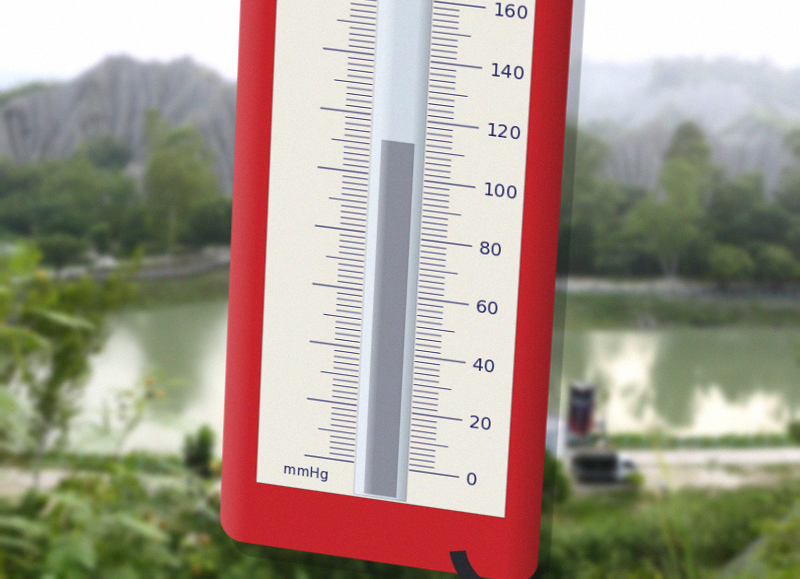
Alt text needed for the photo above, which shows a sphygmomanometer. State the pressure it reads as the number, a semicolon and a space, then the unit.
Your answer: 112; mmHg
